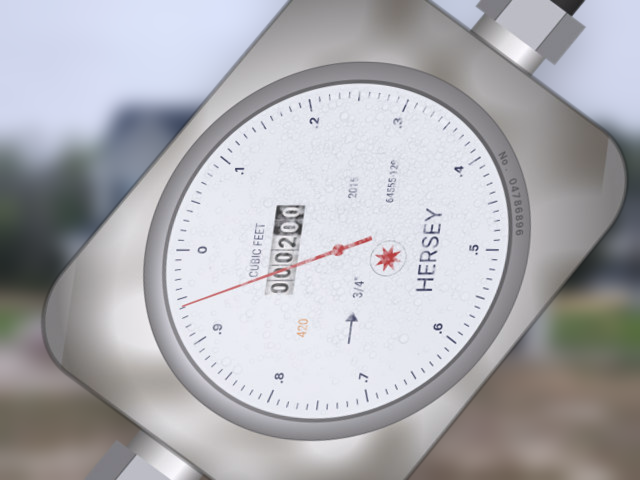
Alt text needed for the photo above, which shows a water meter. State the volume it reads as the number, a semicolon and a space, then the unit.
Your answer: 199.94; ft³
